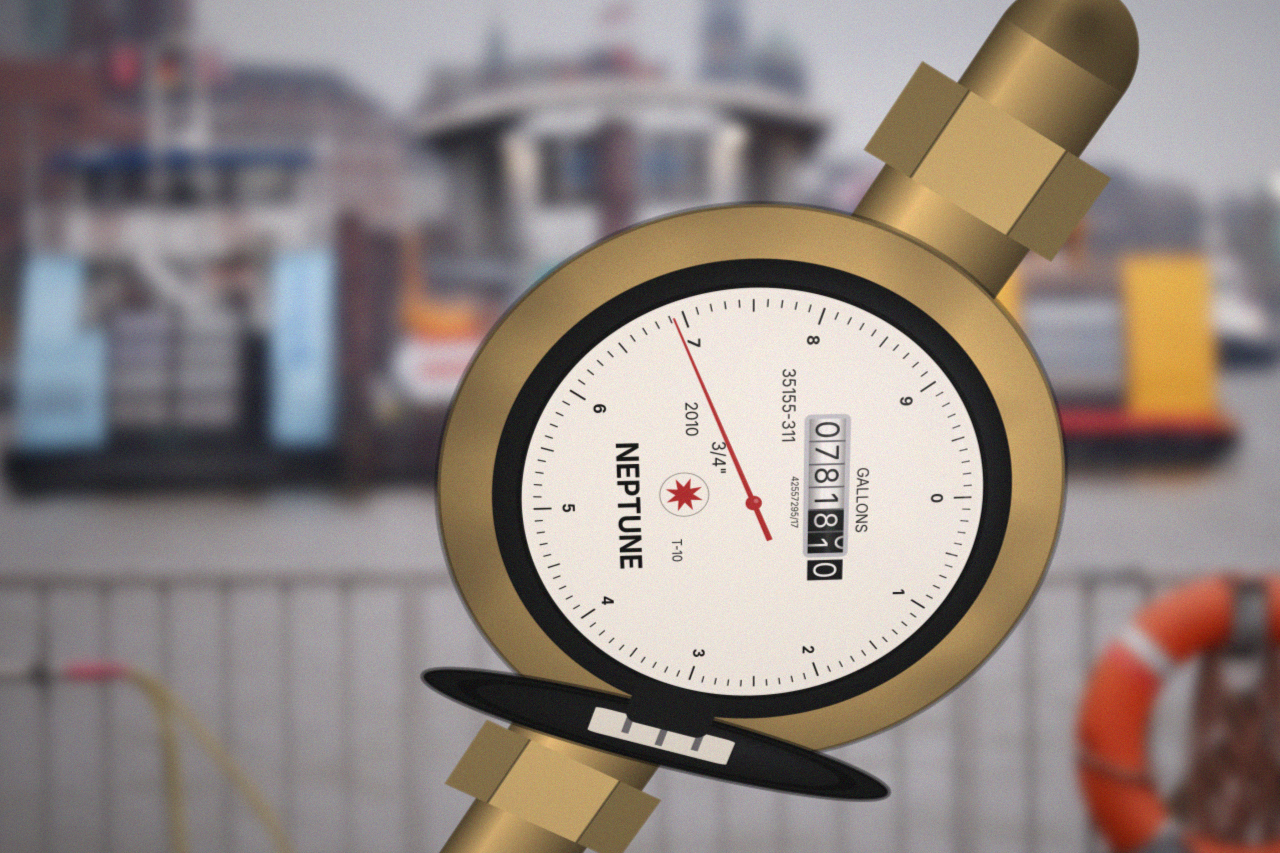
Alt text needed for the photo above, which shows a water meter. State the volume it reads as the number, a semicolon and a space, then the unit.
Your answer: 781806.9; gal
